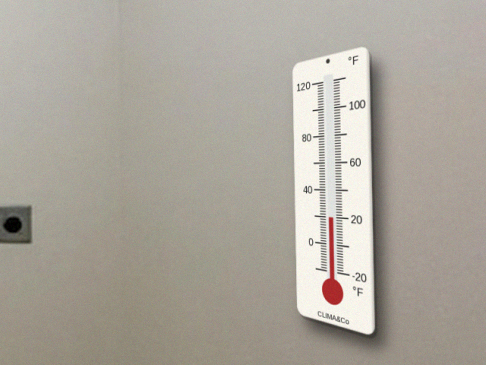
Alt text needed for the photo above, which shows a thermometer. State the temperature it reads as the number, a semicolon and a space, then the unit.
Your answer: 20; °F
